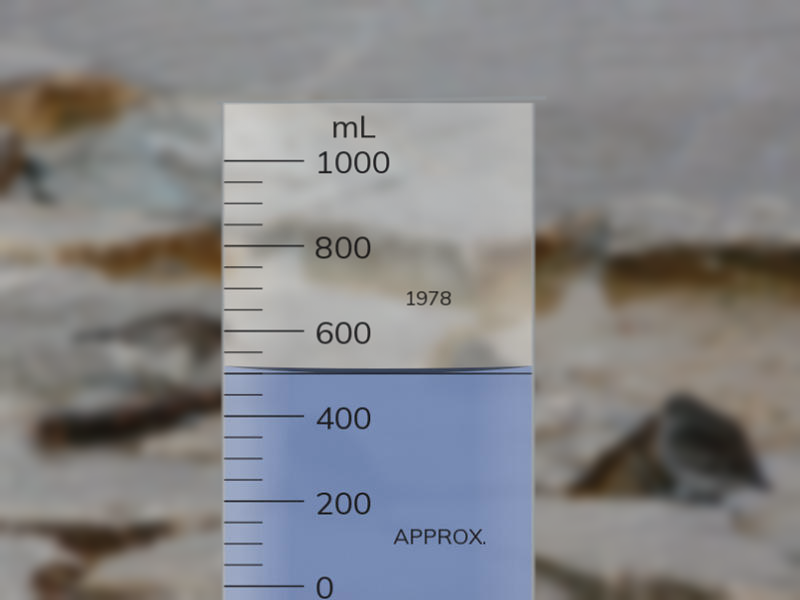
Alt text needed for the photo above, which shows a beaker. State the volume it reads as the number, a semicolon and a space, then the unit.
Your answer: 500; mL
